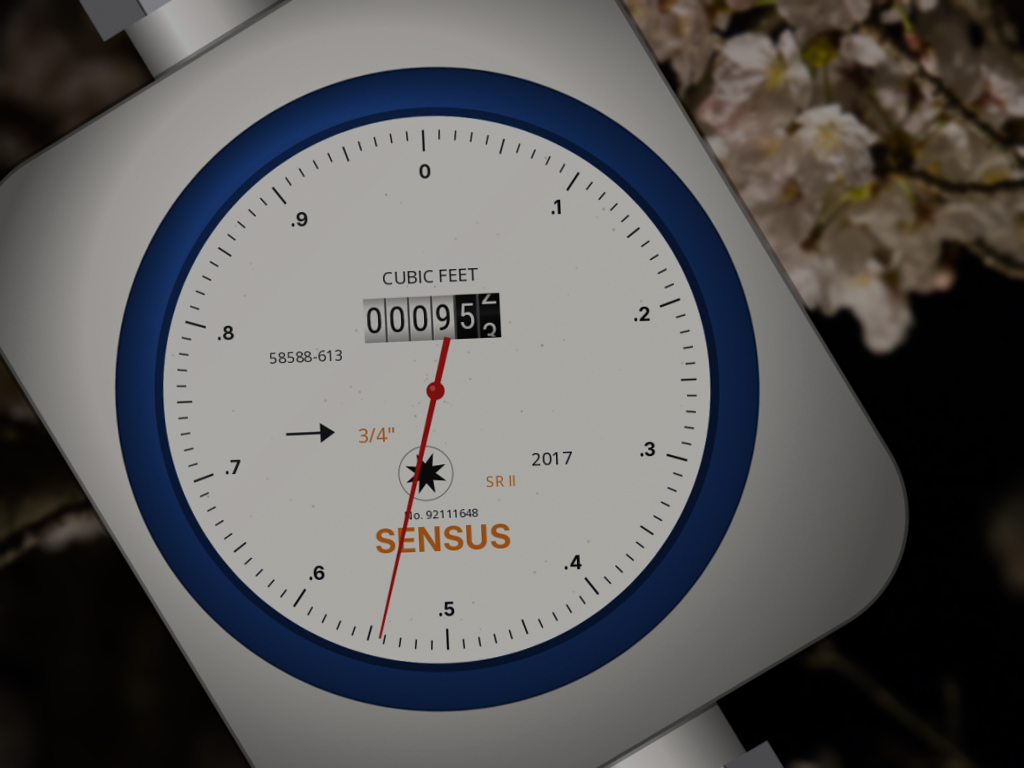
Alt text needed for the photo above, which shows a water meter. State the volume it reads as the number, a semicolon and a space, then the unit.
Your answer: 952.54; ft³
